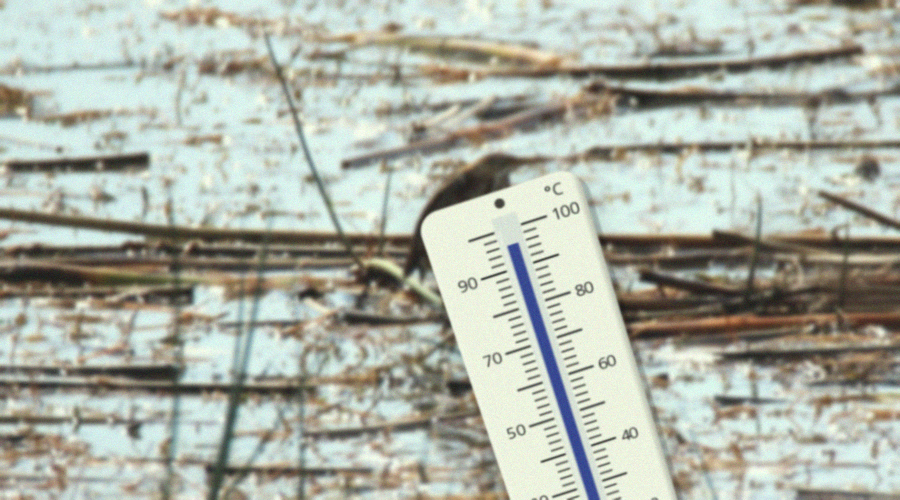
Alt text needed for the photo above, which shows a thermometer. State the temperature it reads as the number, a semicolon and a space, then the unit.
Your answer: 96; °C
